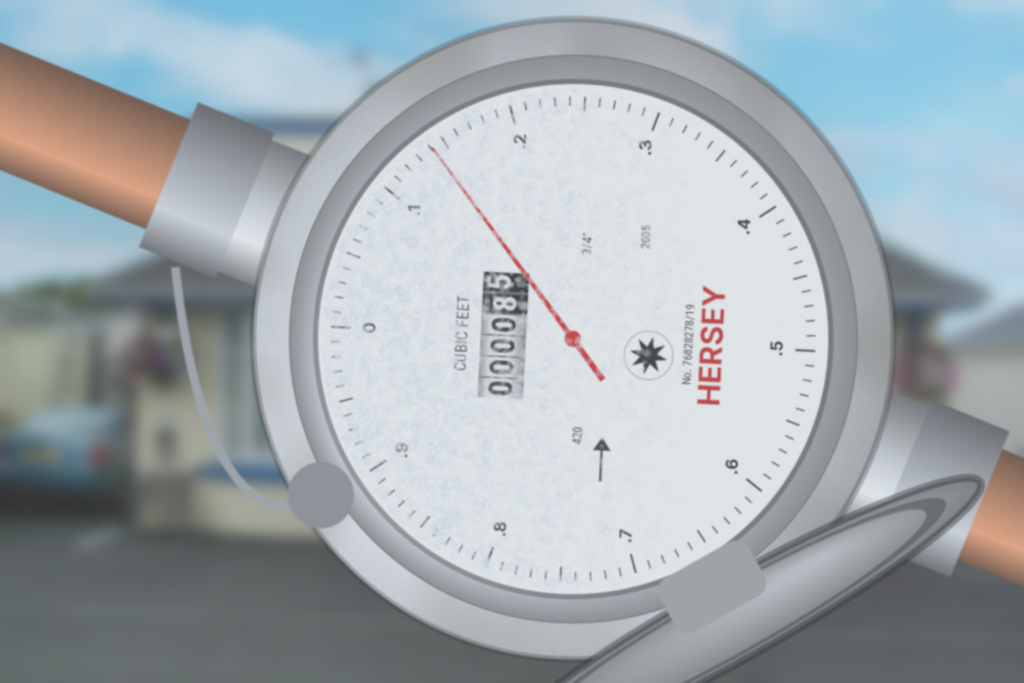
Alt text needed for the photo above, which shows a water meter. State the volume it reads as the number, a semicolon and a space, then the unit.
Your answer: 85.14; ft³
